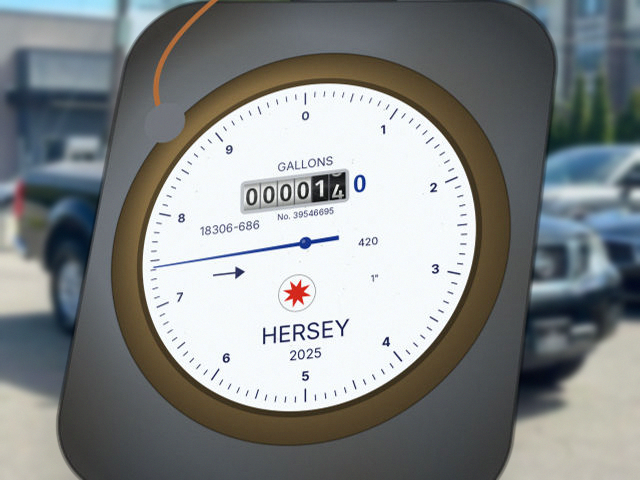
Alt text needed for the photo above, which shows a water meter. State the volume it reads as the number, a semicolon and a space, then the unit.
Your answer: 137.4; gal
